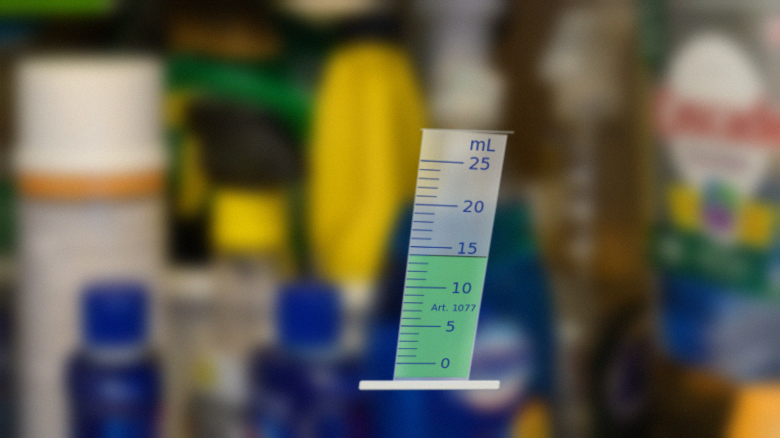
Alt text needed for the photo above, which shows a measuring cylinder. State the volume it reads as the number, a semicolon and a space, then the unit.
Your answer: 14; mL
